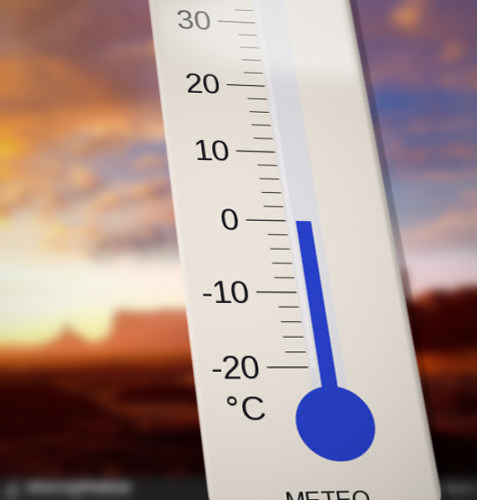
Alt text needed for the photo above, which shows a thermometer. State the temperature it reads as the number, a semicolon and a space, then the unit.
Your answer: 0; °C
